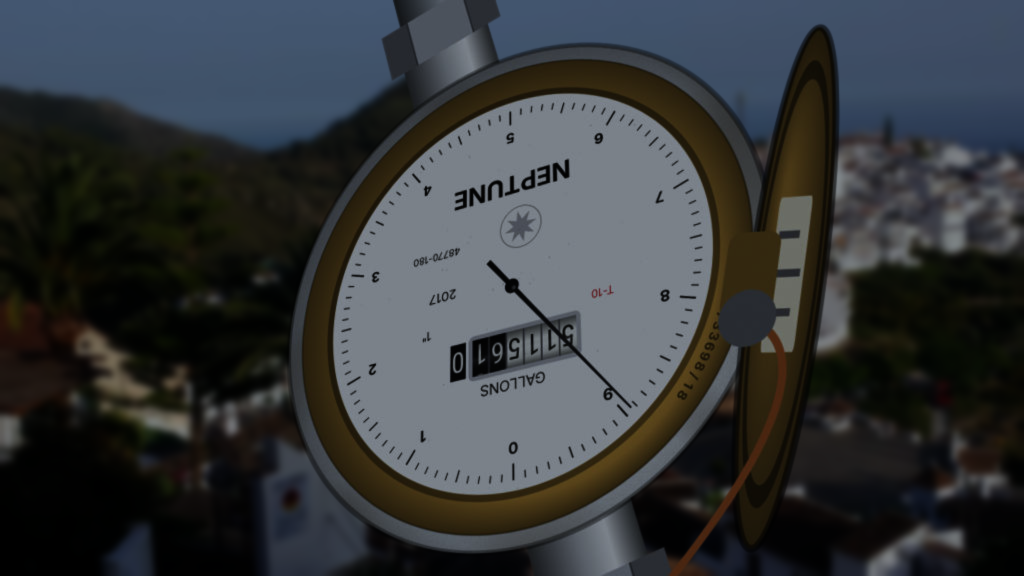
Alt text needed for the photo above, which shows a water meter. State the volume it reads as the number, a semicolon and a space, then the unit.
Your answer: 5115608.9; gal
